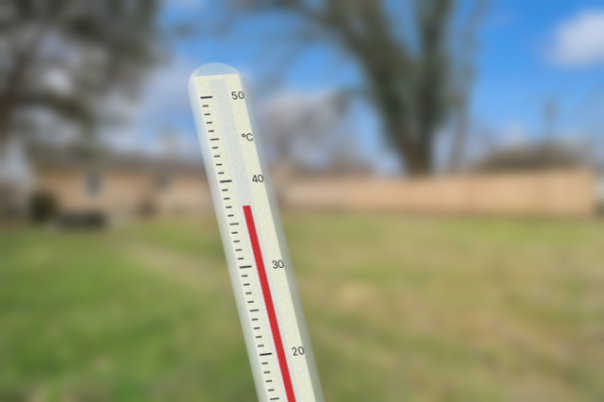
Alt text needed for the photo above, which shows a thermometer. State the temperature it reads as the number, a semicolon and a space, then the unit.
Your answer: 37; °C
